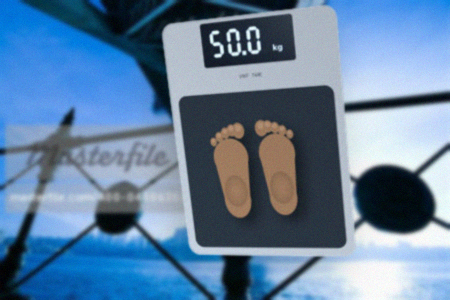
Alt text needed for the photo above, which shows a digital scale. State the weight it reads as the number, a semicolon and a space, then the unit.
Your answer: 50.0; kg
